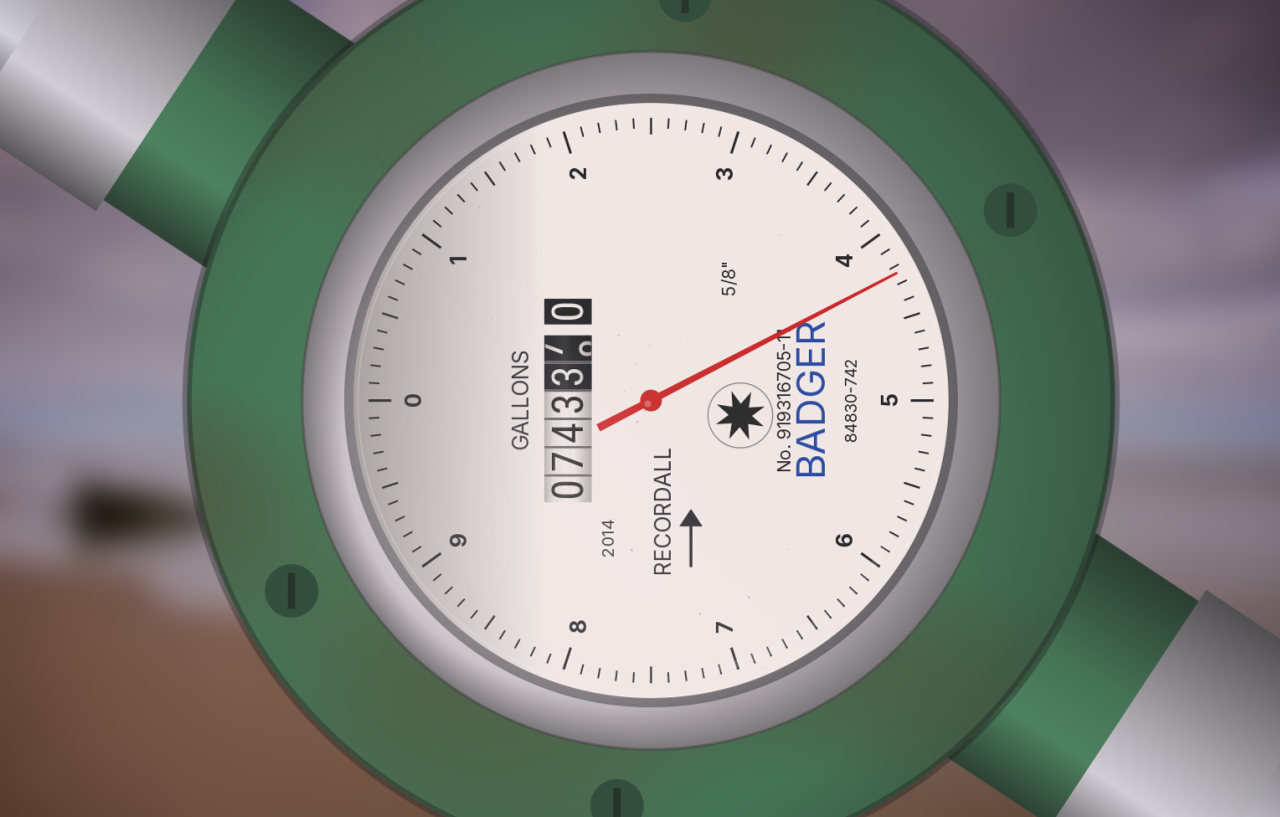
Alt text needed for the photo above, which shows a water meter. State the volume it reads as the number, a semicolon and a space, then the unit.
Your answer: 743374.2; gal
